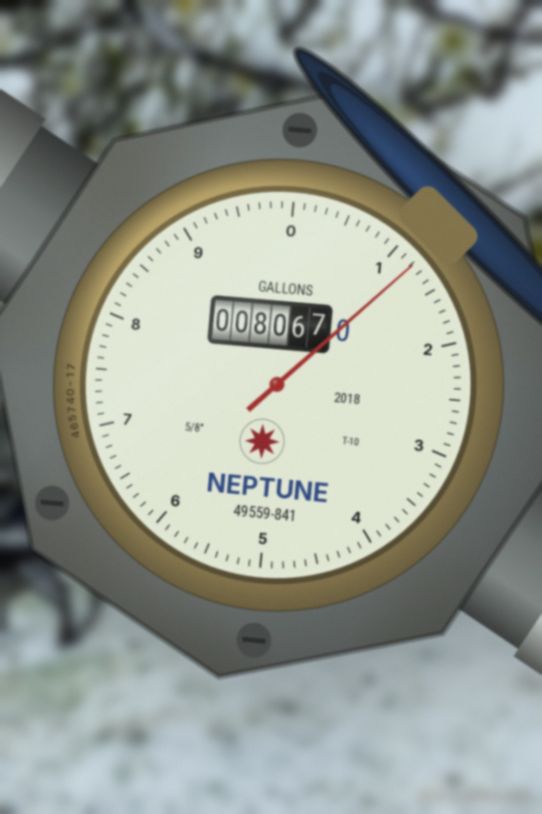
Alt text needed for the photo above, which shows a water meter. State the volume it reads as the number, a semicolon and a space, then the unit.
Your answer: 80671.2; gal
